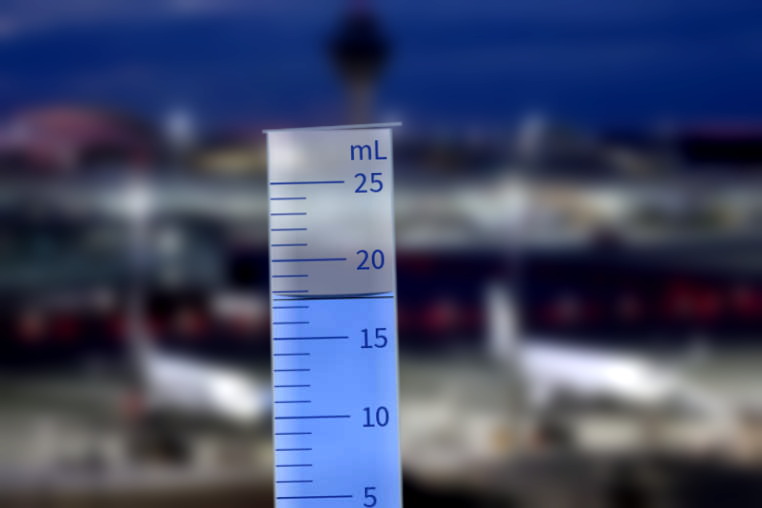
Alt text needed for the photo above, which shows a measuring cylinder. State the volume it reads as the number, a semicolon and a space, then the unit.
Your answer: 17.5; mL
